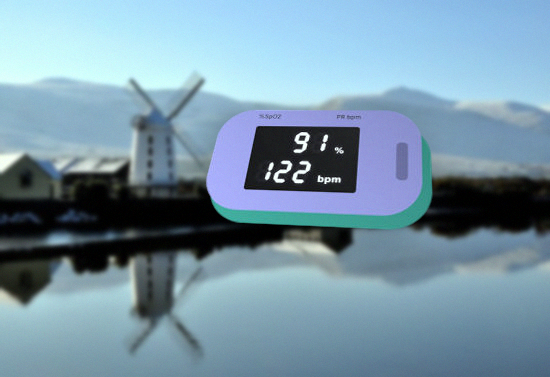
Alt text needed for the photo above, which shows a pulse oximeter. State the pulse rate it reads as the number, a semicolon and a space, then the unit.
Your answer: 122; bpm
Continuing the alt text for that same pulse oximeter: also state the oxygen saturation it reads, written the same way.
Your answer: 91; %
